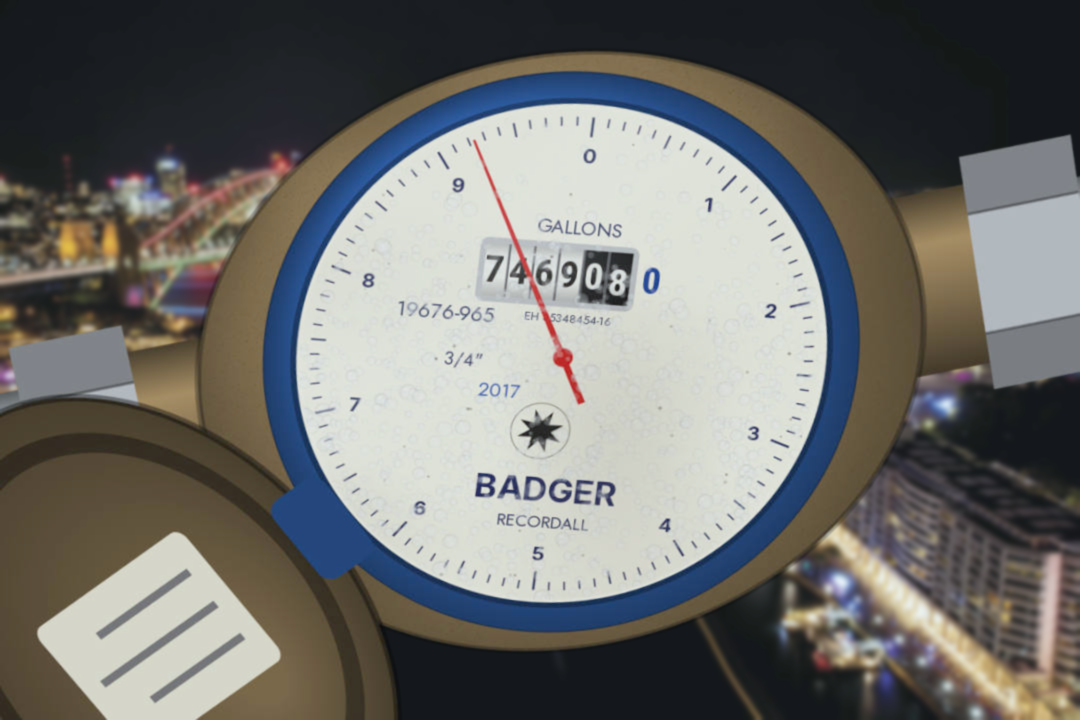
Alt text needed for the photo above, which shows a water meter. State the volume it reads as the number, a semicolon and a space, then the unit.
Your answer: 7469079.2; gal
